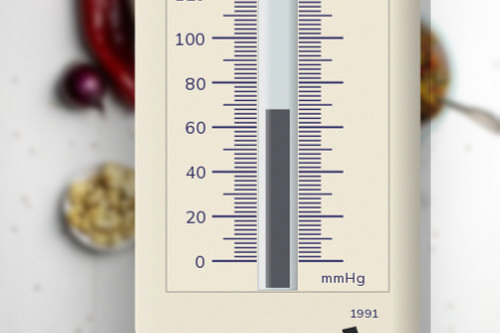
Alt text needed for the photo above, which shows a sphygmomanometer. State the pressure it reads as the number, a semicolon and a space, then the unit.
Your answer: 68; mmHg
